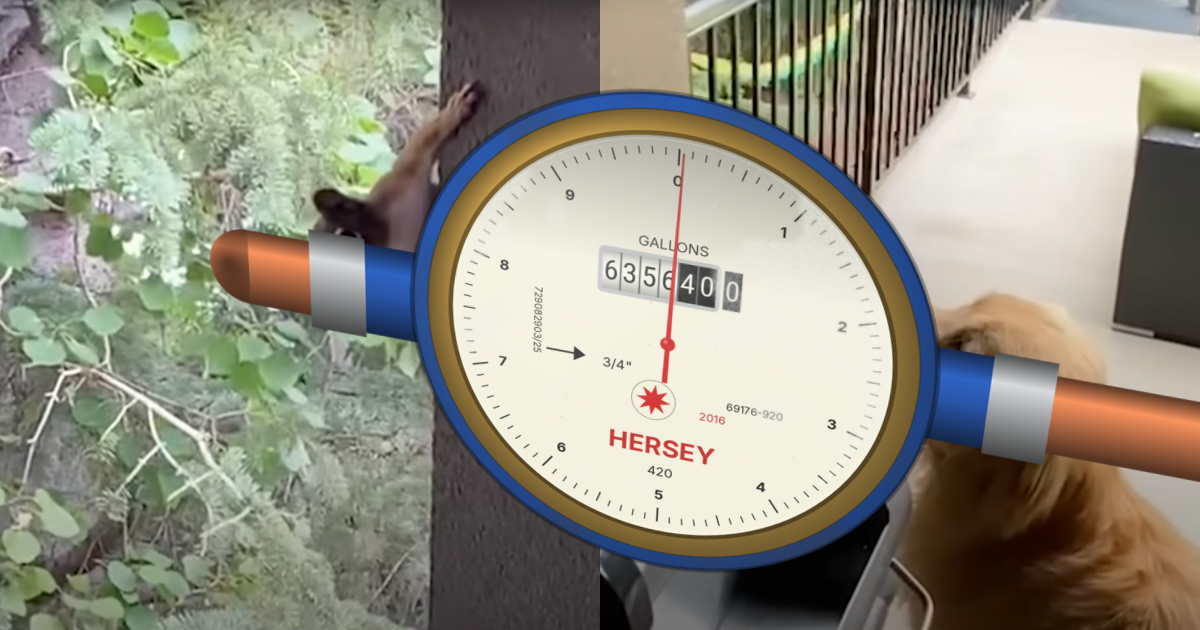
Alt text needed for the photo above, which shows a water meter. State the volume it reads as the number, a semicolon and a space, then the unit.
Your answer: 6356400.0; gal
